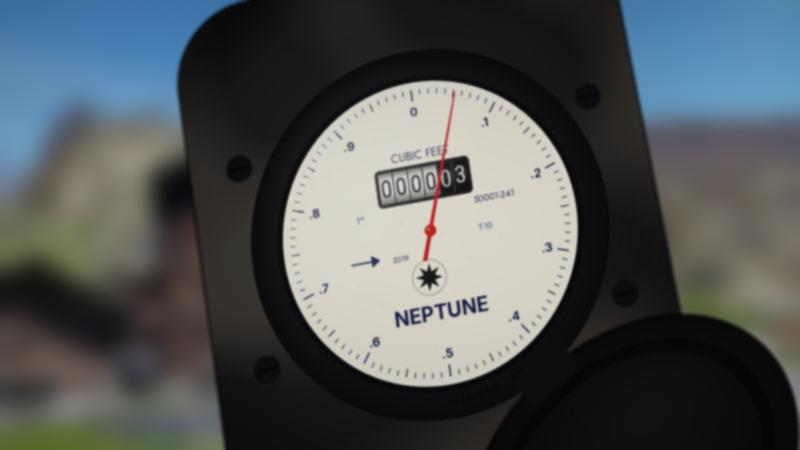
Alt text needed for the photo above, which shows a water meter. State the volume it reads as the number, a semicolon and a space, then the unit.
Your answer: 3.05; ft³
